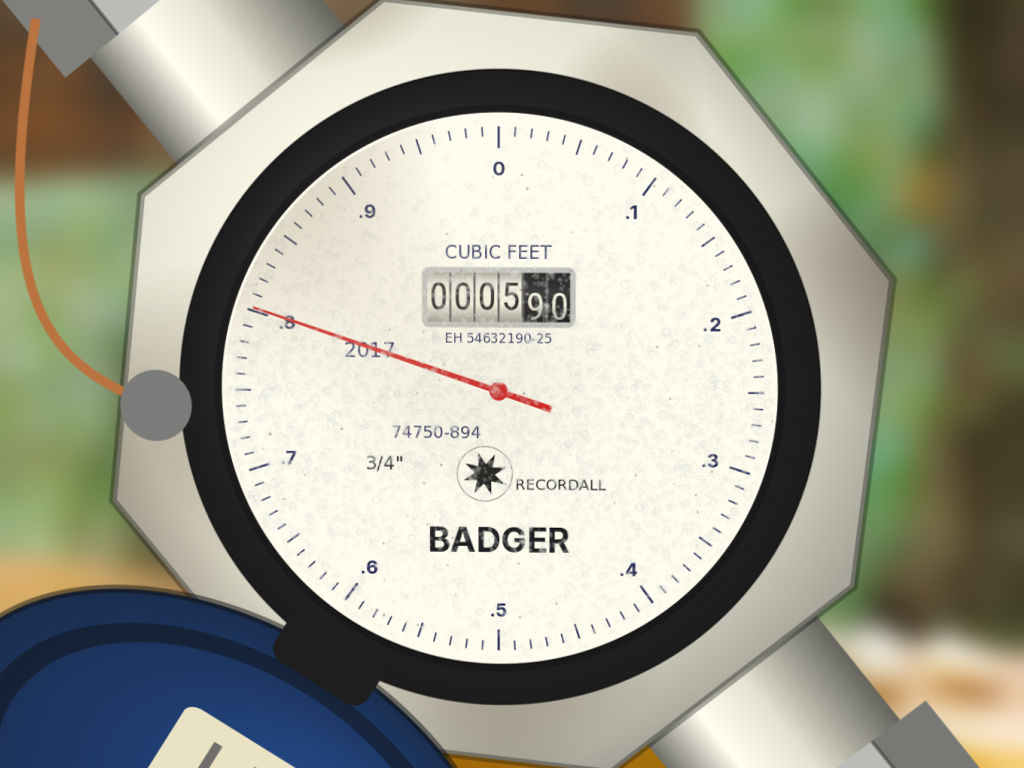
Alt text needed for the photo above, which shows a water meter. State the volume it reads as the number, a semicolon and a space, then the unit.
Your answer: 589.80; ft³
